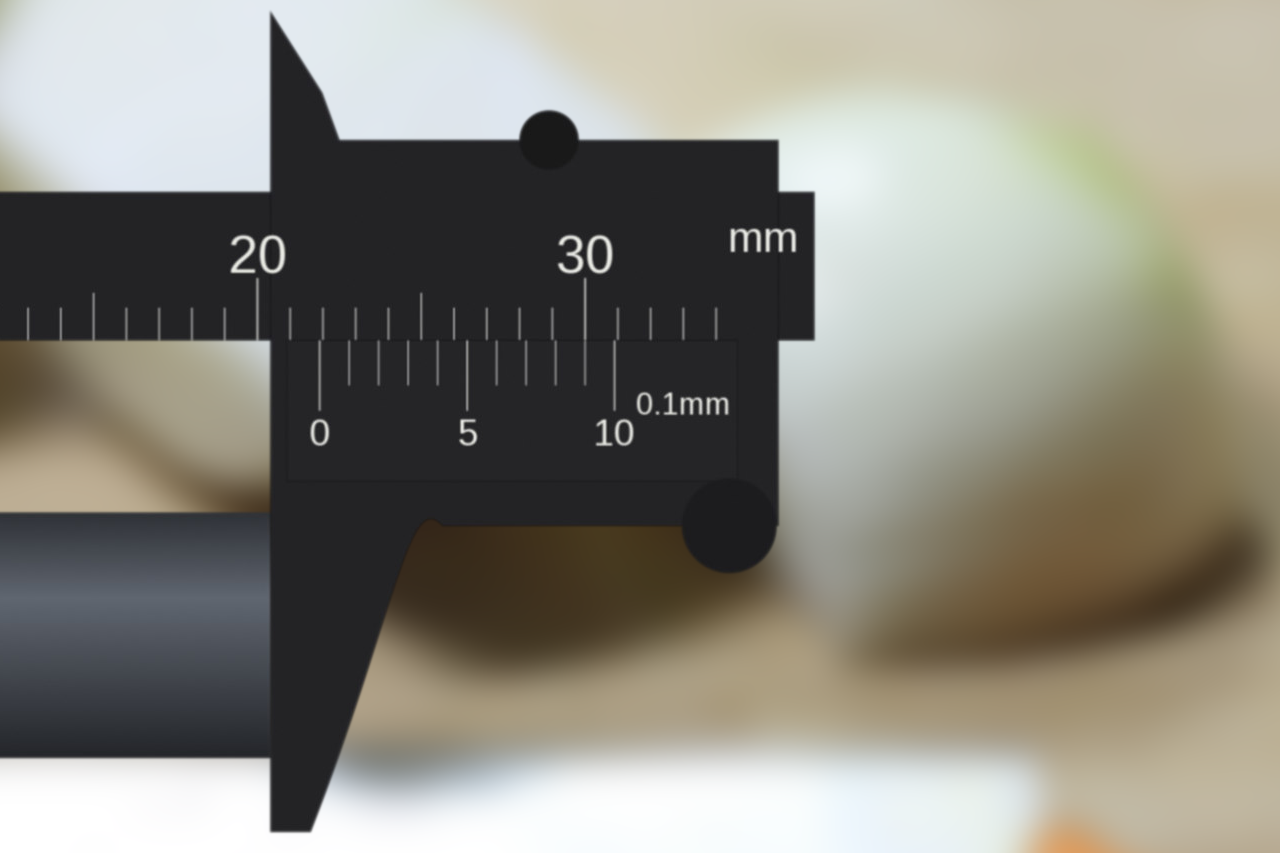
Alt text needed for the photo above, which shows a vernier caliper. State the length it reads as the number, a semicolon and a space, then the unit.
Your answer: 21.9; mm
